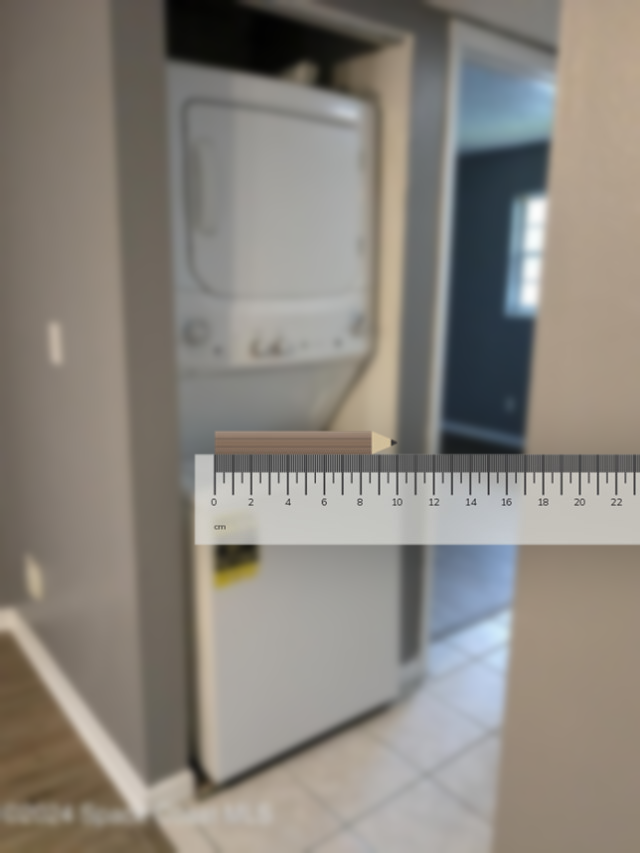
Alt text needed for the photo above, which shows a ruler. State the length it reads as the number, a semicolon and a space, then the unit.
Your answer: 10; cm
